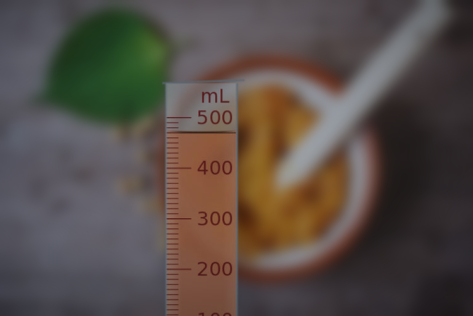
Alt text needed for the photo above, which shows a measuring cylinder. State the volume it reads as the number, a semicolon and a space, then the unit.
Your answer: 470; mL
